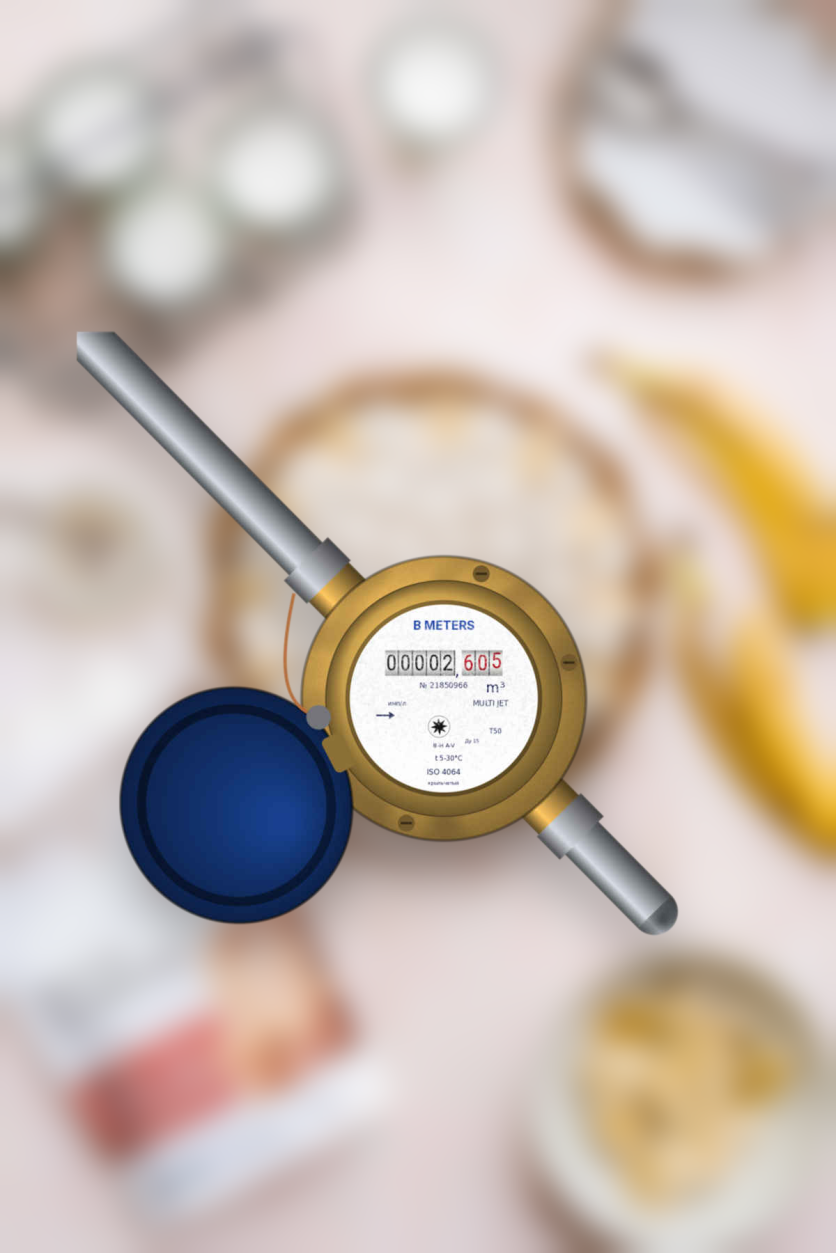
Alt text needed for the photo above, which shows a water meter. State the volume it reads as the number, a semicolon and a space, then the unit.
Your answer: 2.605; m³
